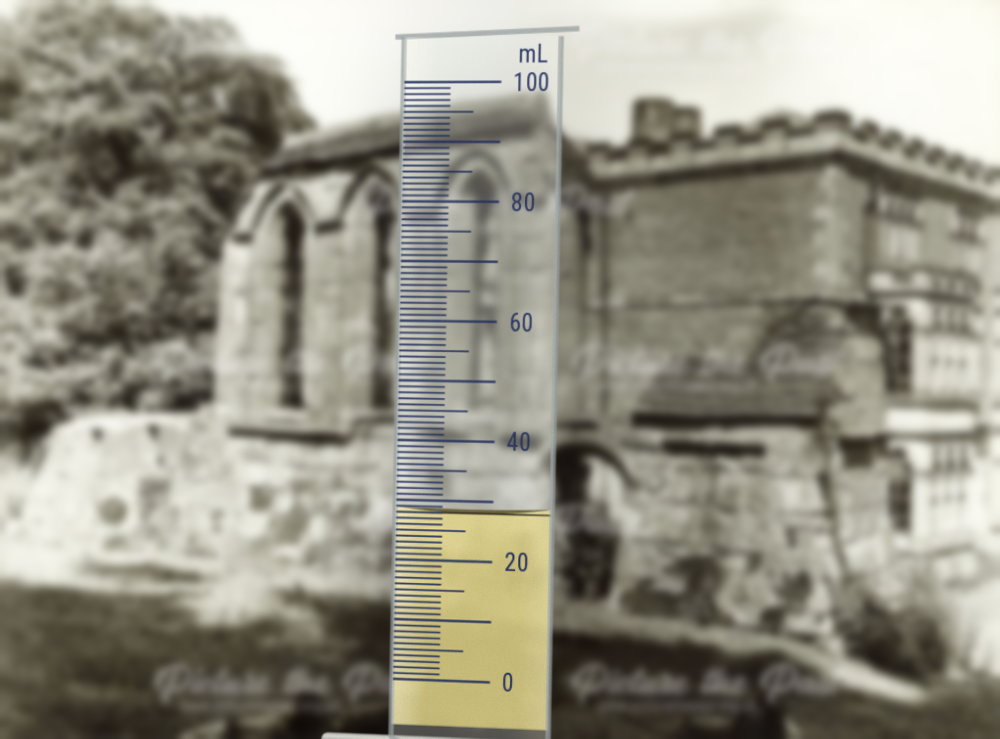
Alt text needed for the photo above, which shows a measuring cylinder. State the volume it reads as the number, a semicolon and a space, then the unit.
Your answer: 28; mL
